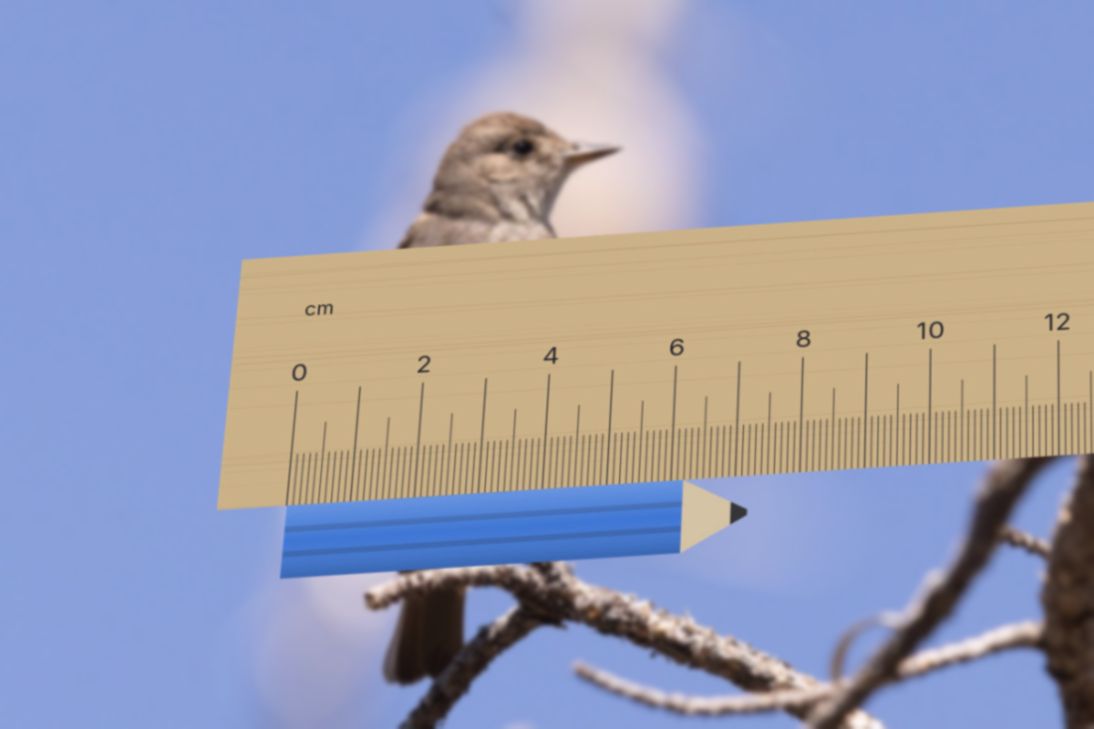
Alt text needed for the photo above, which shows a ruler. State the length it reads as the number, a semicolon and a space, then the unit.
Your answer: 7.2; cm
